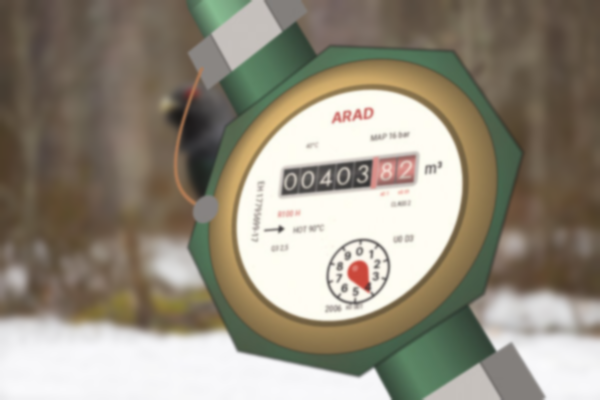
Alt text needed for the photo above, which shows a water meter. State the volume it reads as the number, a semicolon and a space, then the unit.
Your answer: 403.824; m³
